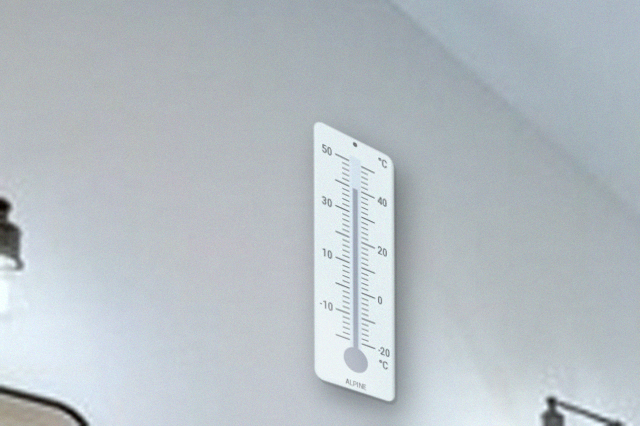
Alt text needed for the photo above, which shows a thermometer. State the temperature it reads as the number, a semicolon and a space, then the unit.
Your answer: 40; °C
